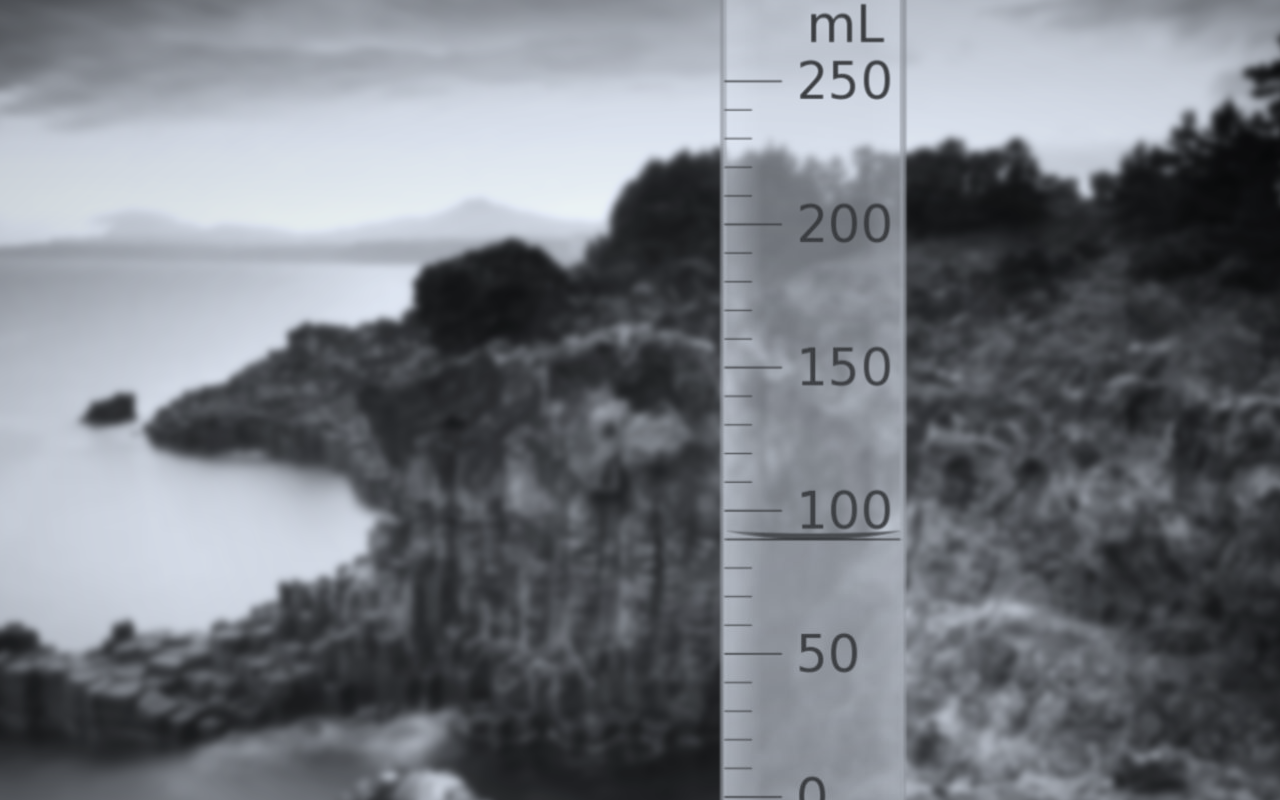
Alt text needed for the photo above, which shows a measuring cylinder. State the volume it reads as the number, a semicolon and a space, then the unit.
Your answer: 90; mL
